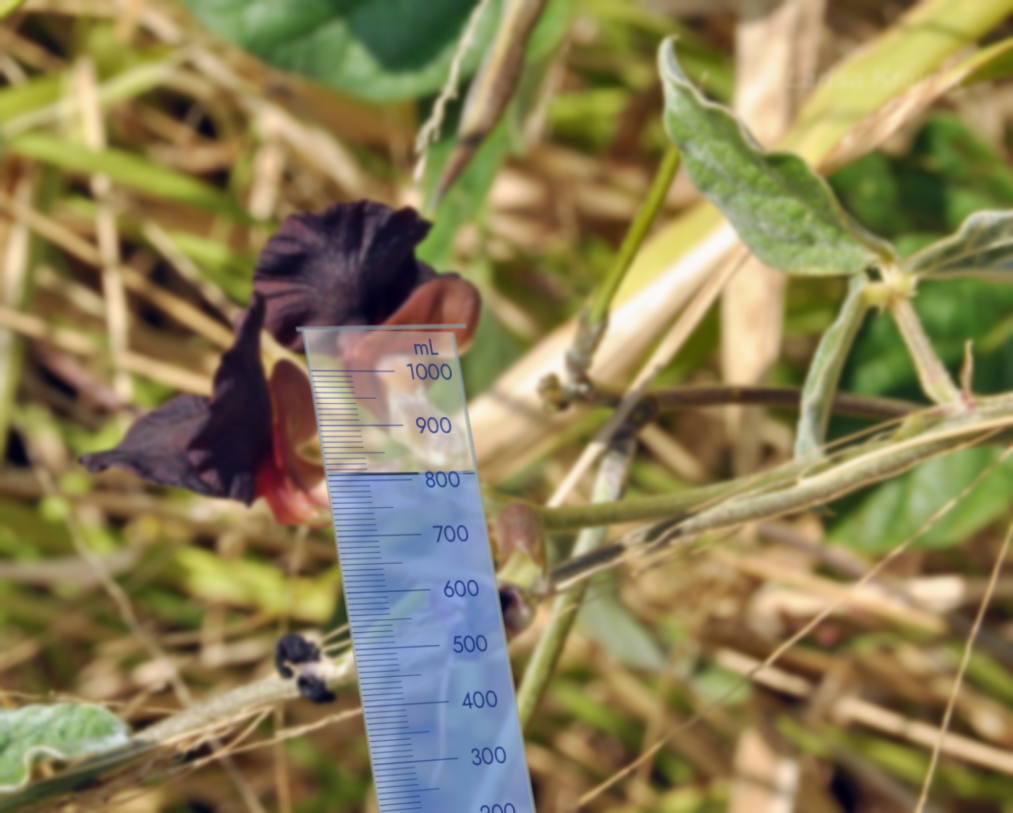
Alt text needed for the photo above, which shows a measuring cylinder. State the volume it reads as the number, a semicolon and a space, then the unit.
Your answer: 810; mL
